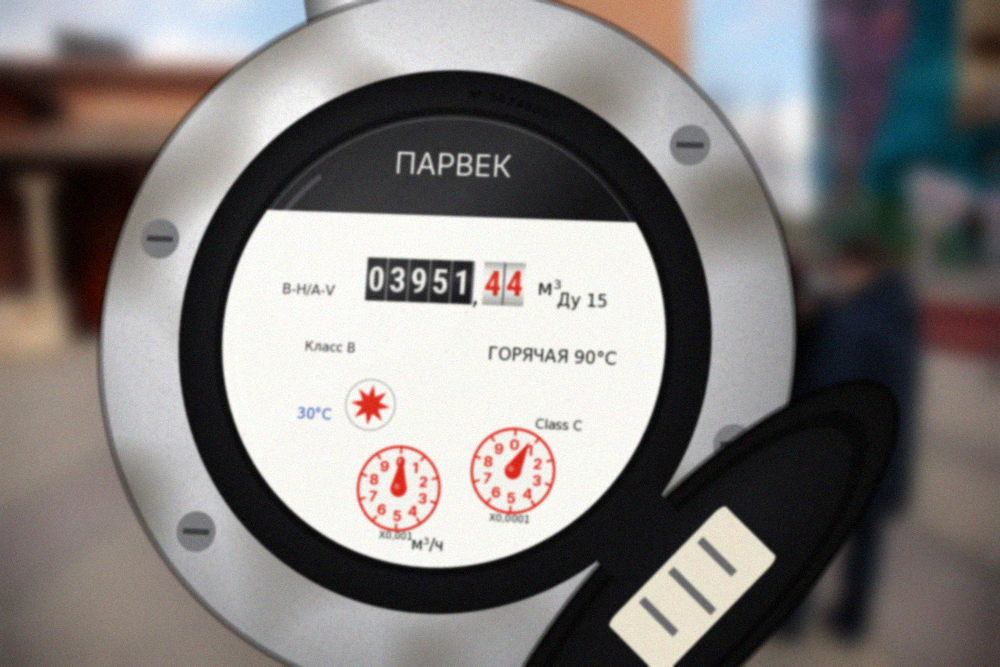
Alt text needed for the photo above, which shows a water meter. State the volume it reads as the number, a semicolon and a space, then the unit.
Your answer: 3951.4400; m³
